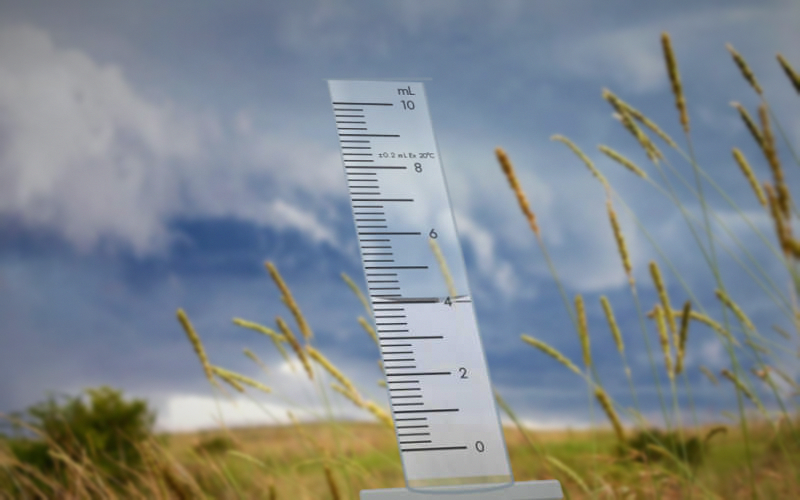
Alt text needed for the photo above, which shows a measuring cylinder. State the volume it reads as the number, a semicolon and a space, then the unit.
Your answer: 4; mL
